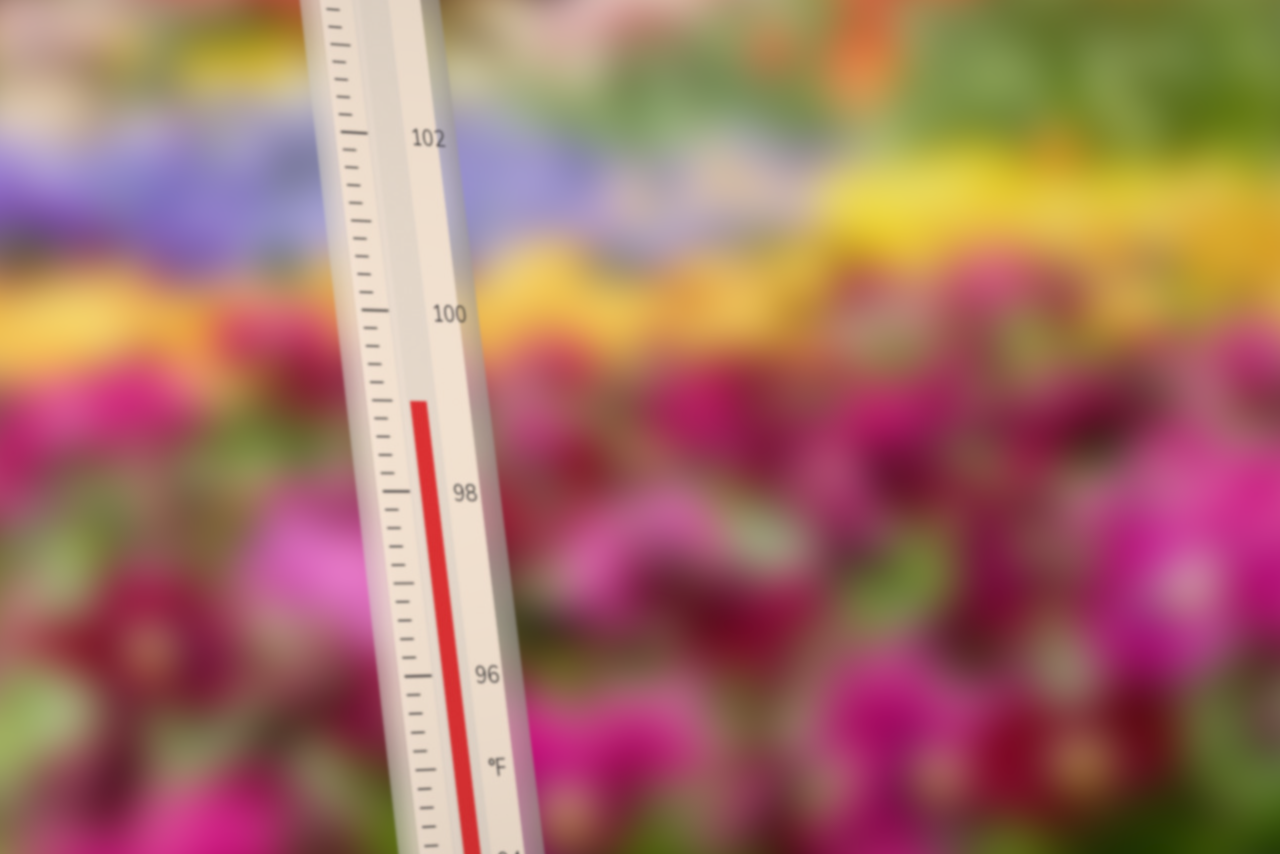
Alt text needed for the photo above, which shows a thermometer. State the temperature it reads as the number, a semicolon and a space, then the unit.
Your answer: 99; °F
